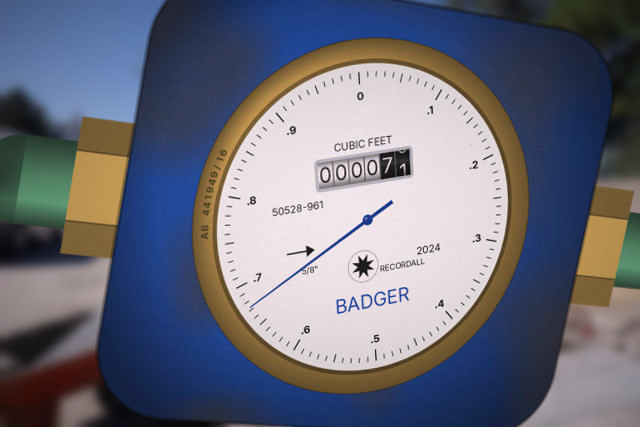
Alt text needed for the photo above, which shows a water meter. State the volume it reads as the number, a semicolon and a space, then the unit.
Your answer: 70.67; ft³
